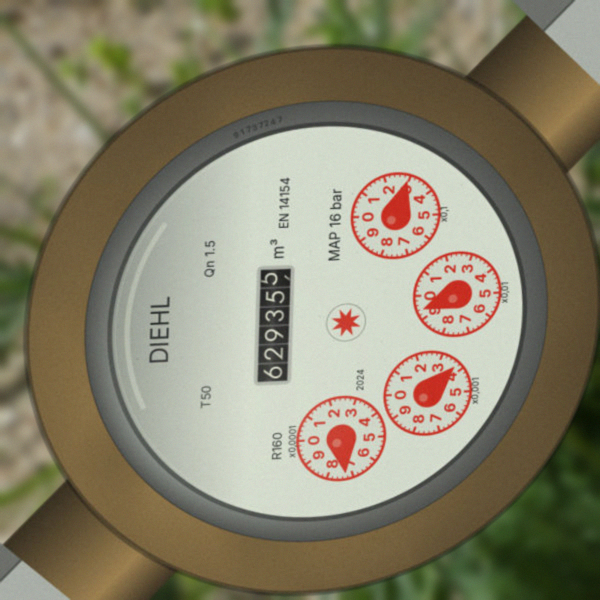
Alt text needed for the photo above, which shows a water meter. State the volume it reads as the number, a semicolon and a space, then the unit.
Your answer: 629355.2937; m³
